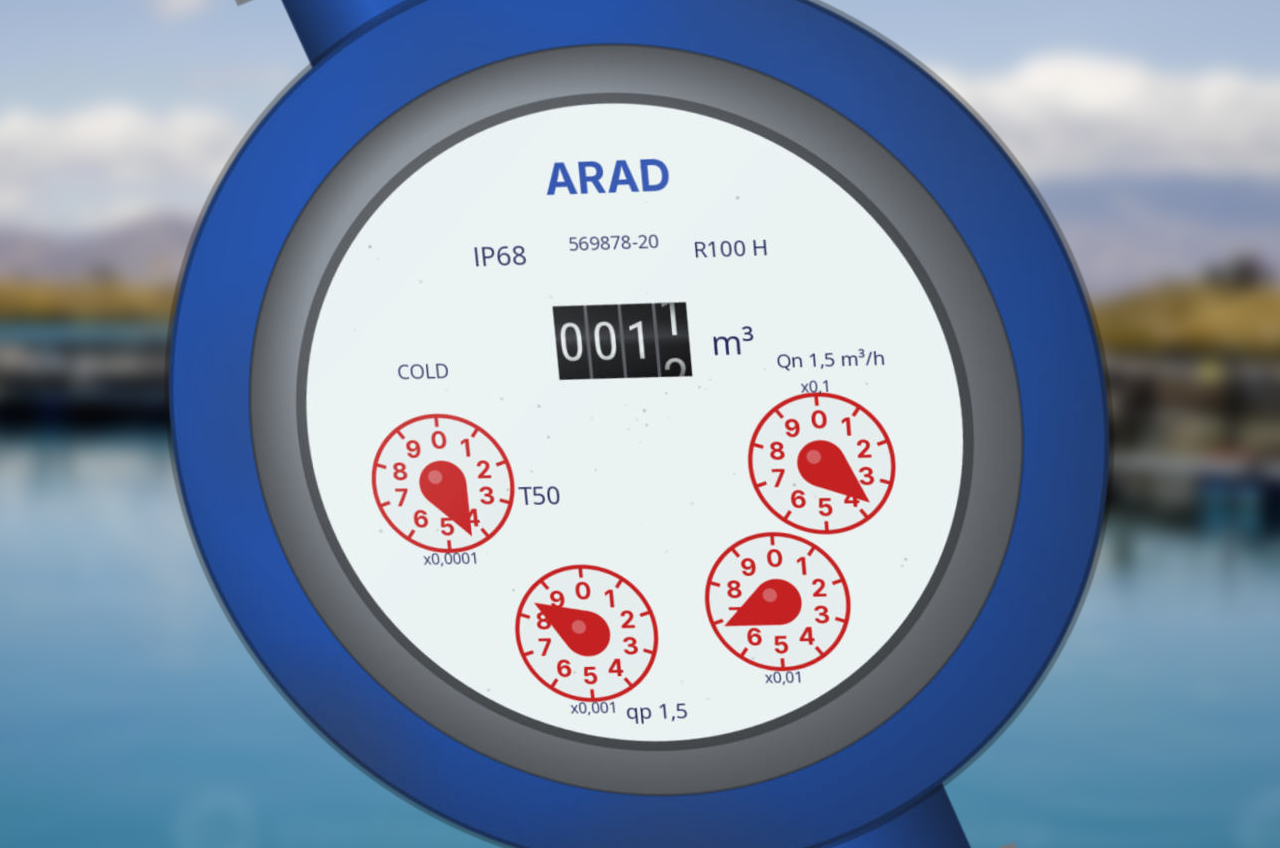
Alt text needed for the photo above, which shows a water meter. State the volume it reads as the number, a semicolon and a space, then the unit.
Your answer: 11.3684; m³
